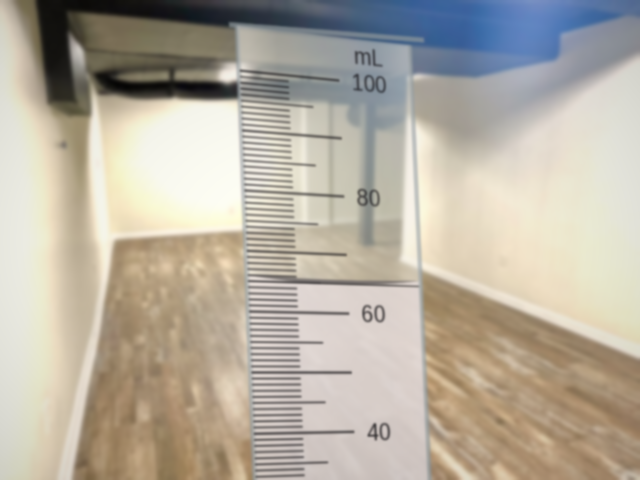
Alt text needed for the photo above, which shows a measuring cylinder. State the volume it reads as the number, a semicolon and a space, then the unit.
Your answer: 65; mL
